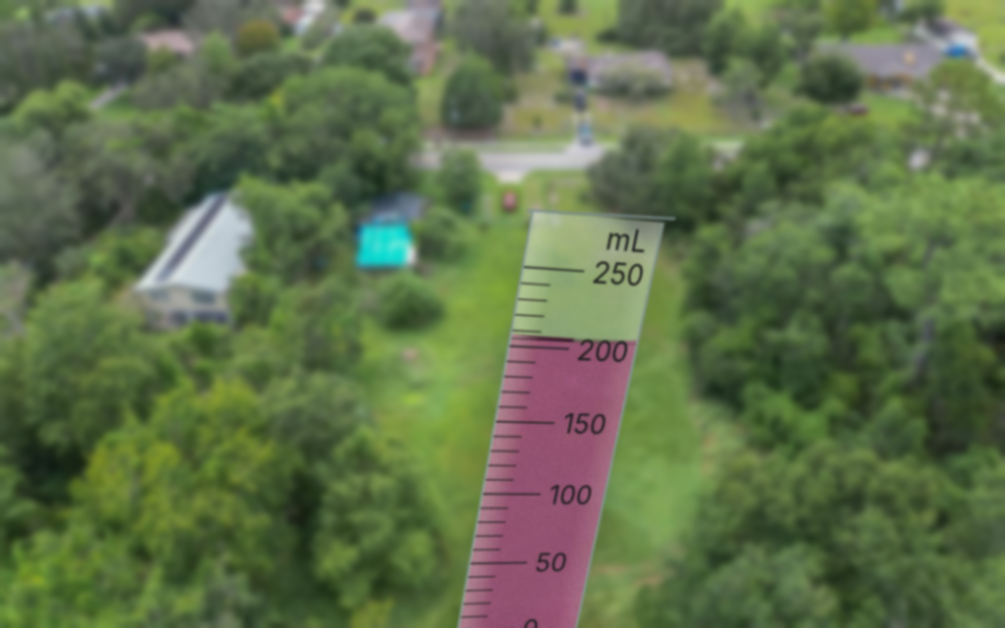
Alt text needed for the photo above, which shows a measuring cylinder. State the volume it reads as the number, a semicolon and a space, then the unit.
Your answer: 205; mL
